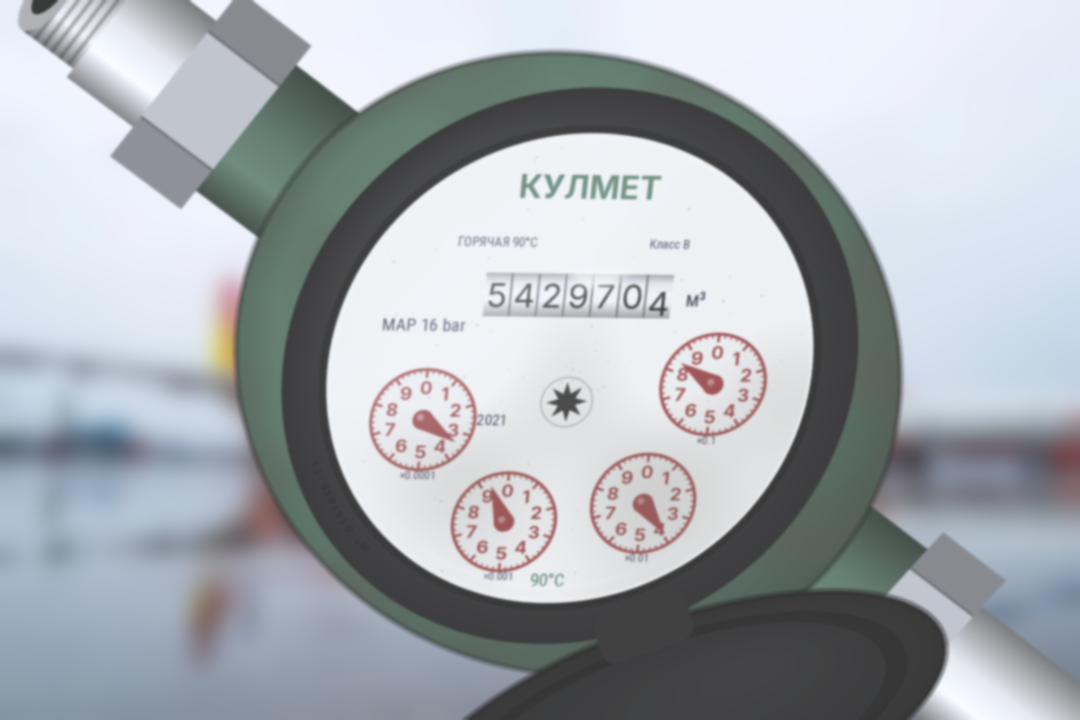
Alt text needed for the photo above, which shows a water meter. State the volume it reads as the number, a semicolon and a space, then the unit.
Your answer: 5429703.8393; m³
